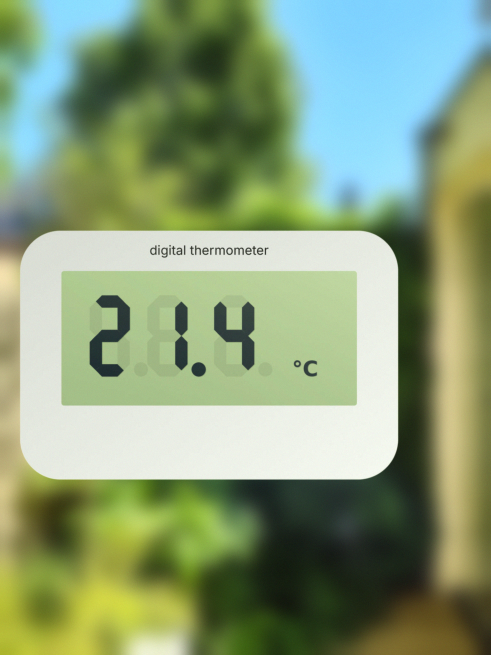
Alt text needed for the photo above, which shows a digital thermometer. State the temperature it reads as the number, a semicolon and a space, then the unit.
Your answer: 21.4; °C
